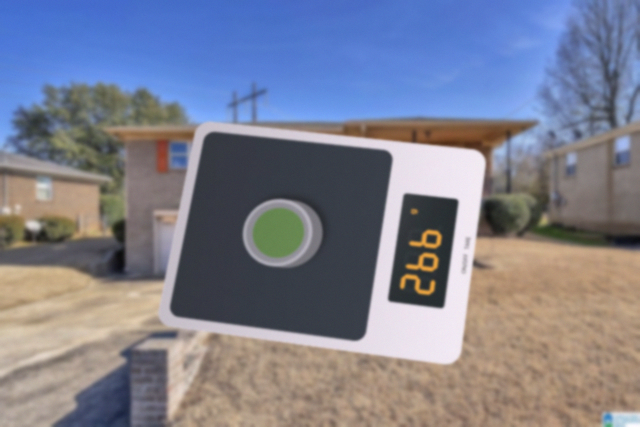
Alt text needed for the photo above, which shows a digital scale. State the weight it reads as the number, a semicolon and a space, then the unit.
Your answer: 266; g
